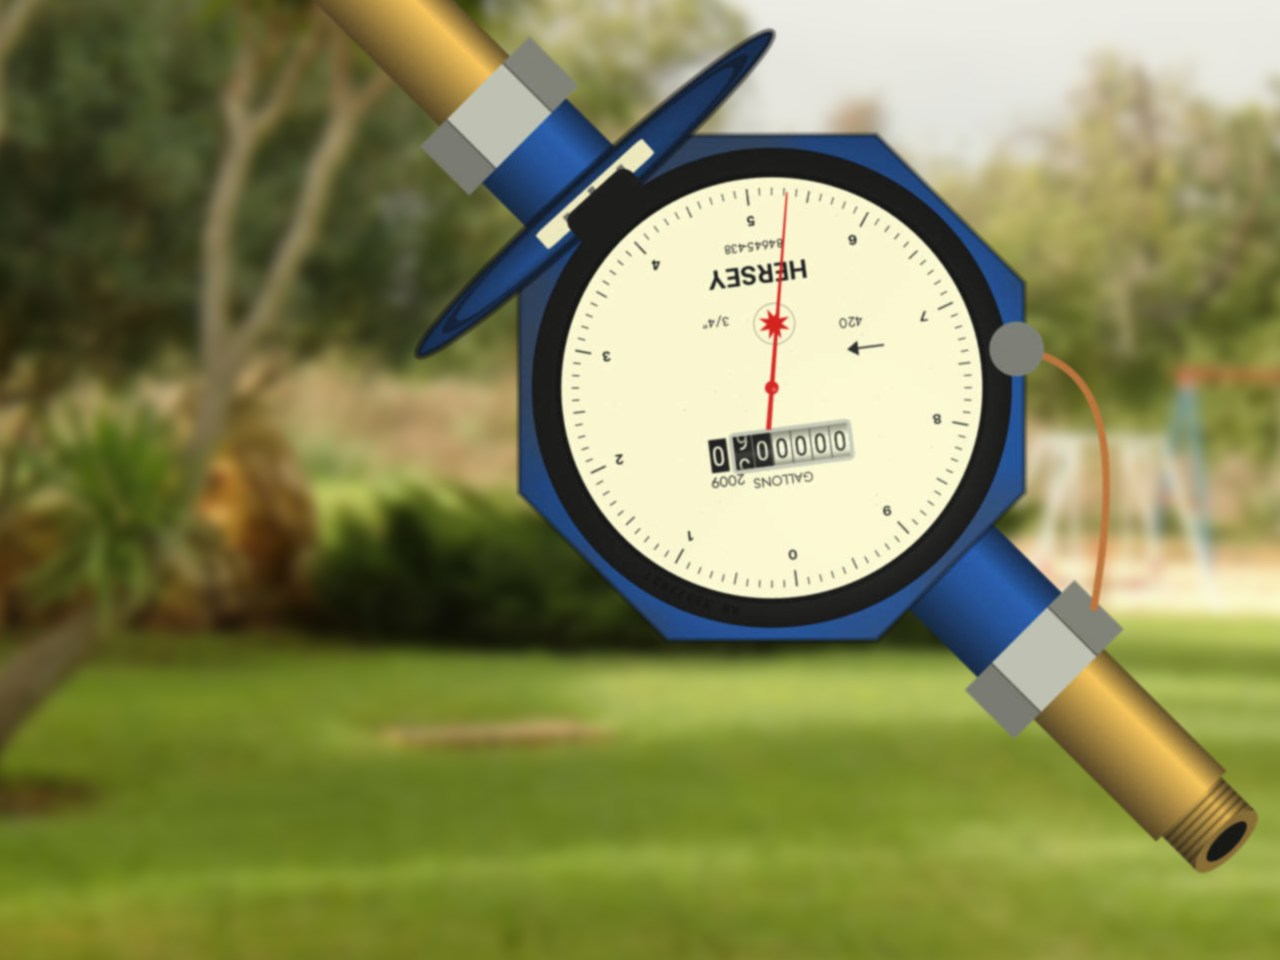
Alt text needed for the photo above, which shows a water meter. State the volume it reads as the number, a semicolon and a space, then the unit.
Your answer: 55.3; gal
